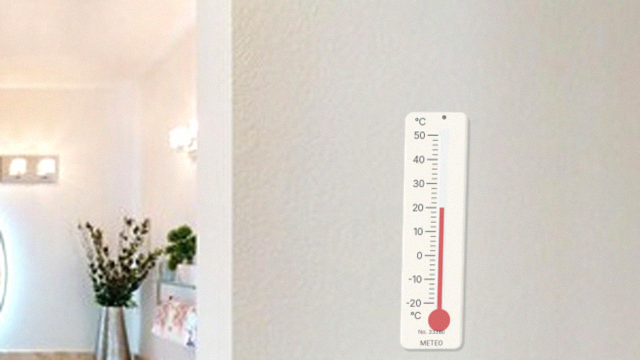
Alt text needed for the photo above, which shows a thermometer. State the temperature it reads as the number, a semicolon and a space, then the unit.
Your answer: 20; °C
